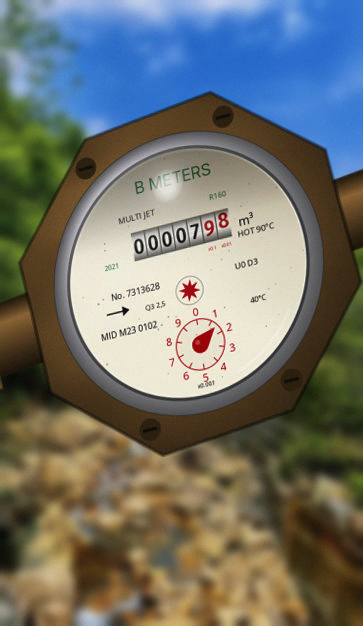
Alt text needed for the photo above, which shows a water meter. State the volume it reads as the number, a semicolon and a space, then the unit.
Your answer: 7.981; m³
